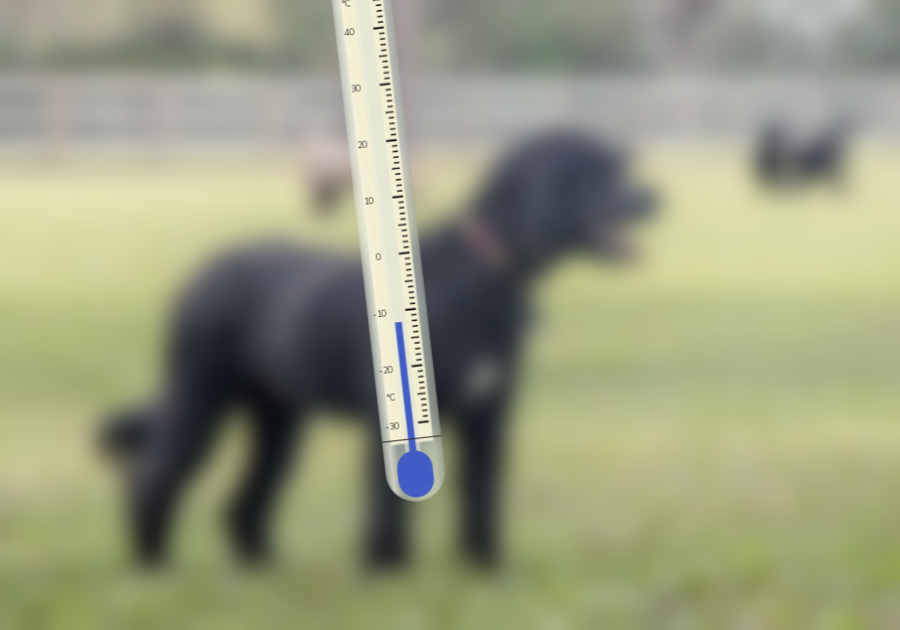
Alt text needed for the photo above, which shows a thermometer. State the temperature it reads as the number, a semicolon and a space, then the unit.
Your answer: -12; °C
